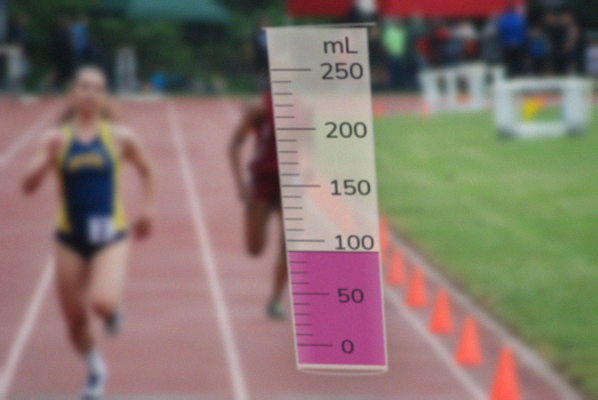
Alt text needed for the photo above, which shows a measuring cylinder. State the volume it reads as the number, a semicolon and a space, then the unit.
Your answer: 90; mL
